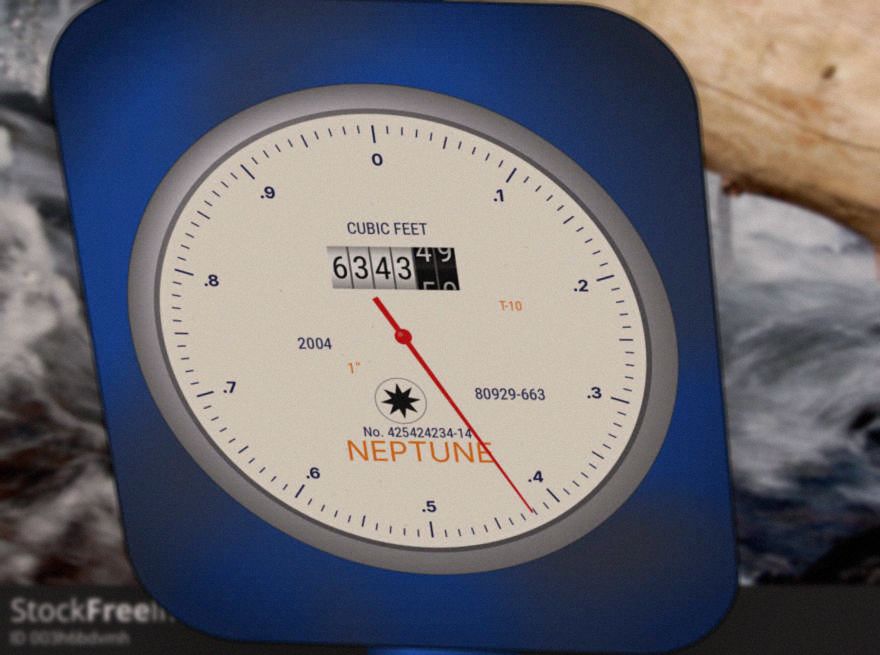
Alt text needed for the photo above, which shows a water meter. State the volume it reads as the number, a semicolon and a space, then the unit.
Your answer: 634349.42; ft³
